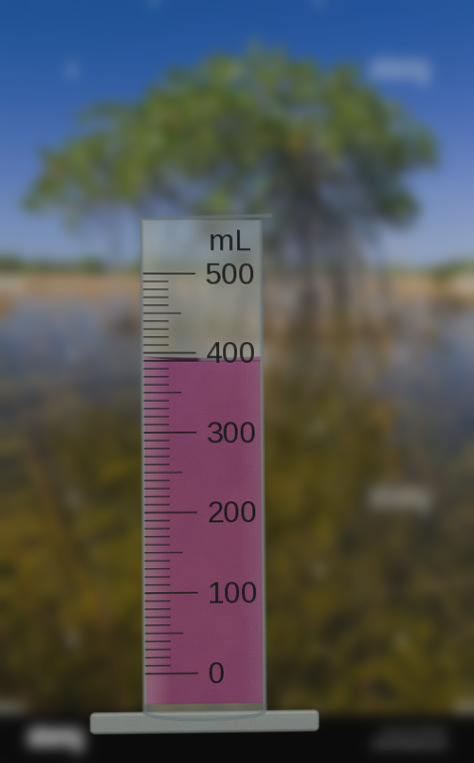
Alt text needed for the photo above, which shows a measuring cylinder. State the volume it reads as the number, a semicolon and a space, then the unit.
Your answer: 390; mL
